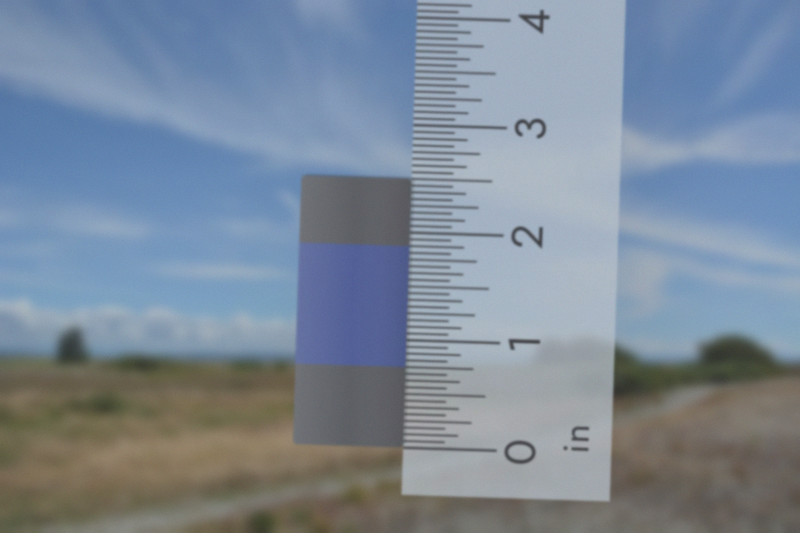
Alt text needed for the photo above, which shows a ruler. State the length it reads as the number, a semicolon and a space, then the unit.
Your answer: 2.5; in
